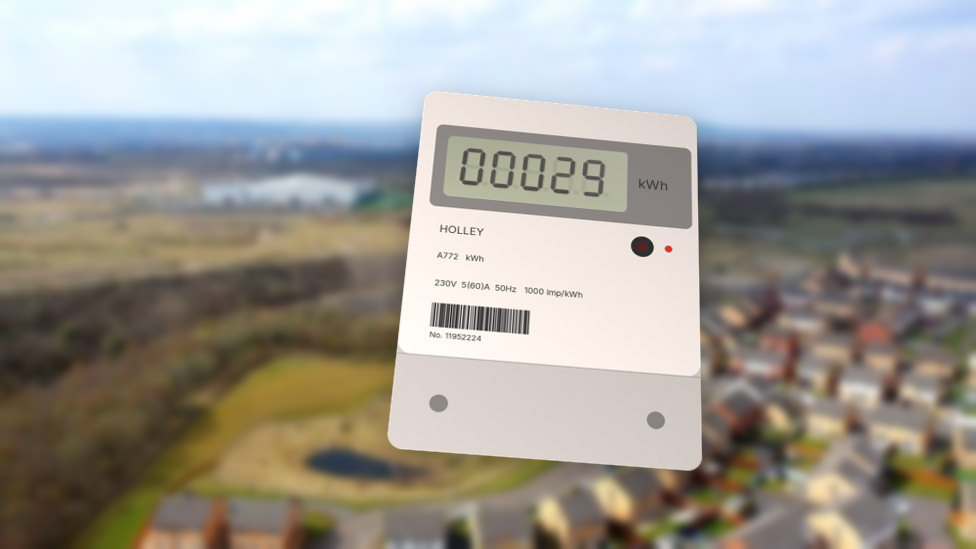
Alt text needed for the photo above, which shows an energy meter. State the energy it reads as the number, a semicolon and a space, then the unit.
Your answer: 29; kWh
